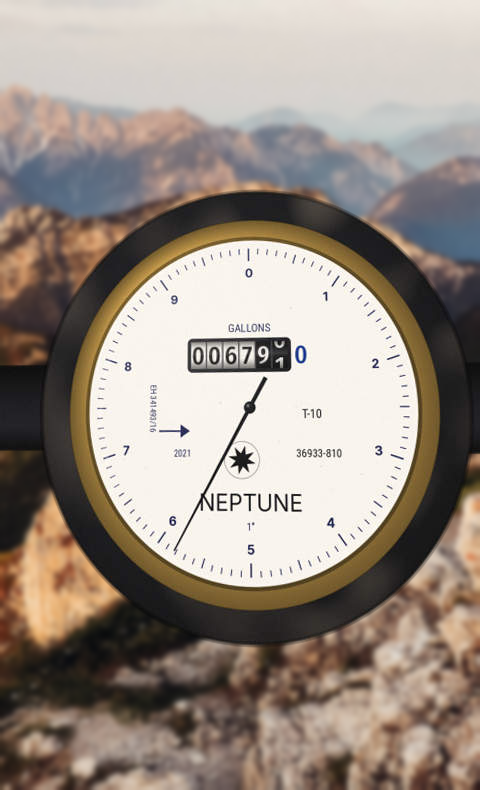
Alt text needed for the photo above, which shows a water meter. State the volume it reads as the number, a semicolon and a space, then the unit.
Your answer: 67905.8; gal
